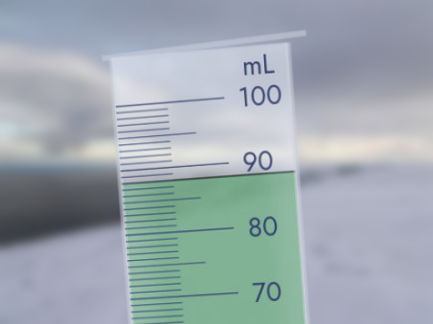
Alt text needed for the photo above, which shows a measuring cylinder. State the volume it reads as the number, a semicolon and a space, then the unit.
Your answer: 88; mL
